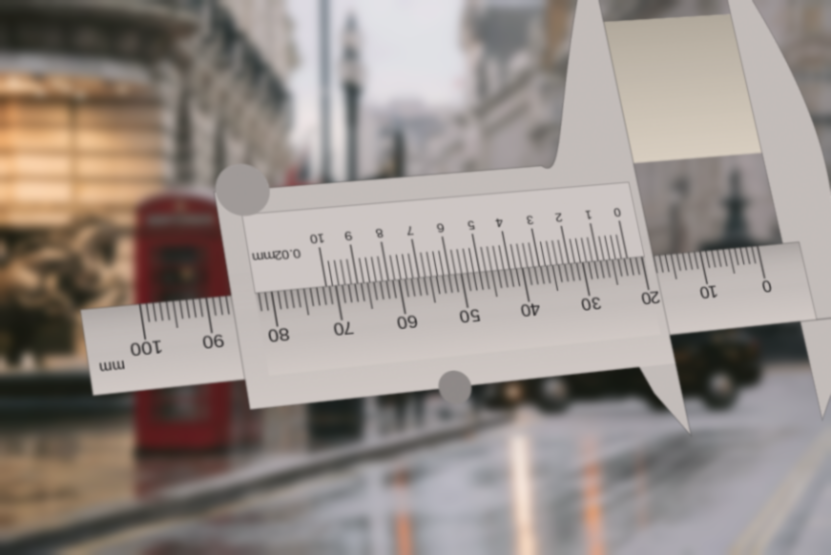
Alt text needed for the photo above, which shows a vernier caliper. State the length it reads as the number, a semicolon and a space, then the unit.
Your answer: 22.5; mm
